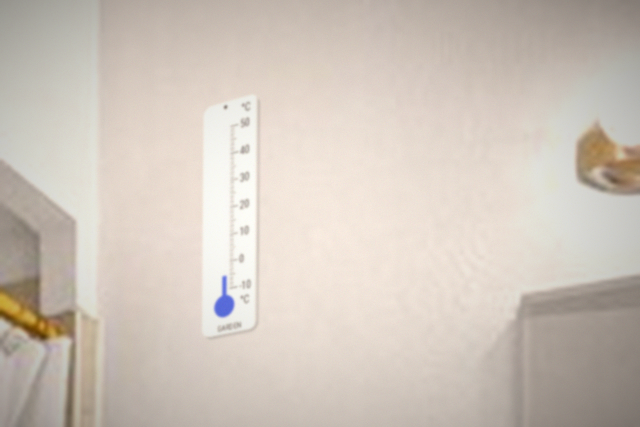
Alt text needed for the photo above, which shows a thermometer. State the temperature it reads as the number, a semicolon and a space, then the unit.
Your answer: -5; °C
